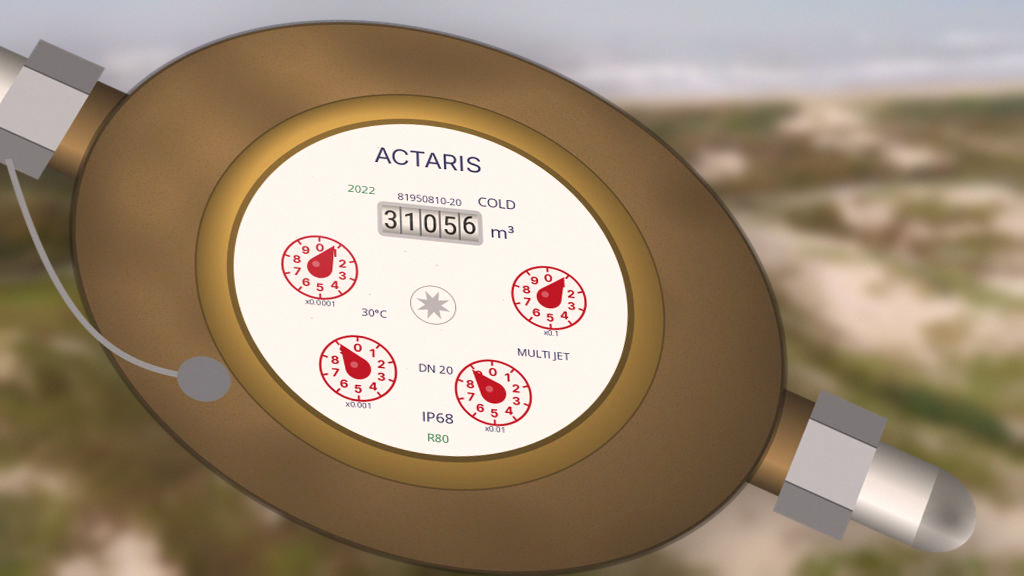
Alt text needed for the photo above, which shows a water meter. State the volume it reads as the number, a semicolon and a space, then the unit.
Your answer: 31056.0890; m³
